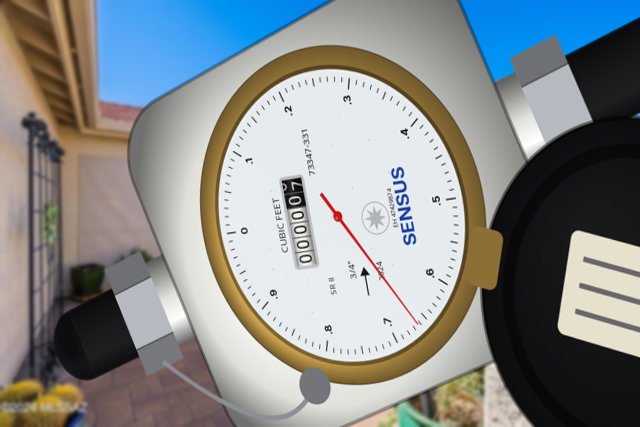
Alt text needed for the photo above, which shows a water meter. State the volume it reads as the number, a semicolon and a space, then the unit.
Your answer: 6.66; ft³
